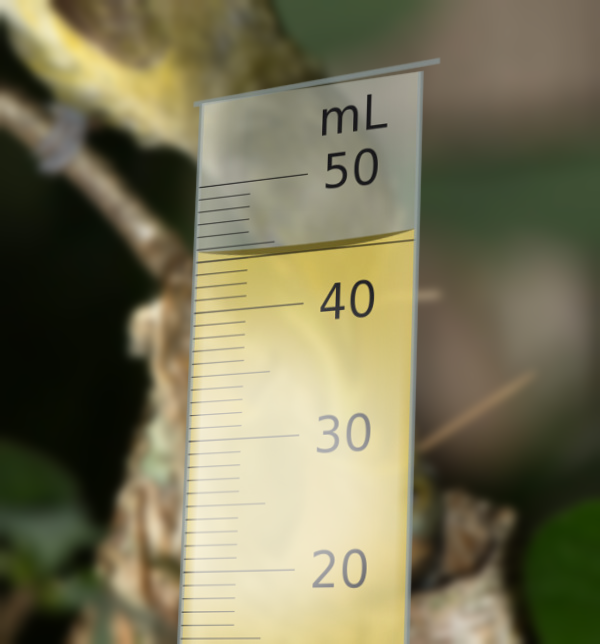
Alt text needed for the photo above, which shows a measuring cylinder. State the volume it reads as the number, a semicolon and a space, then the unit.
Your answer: 44; mL
